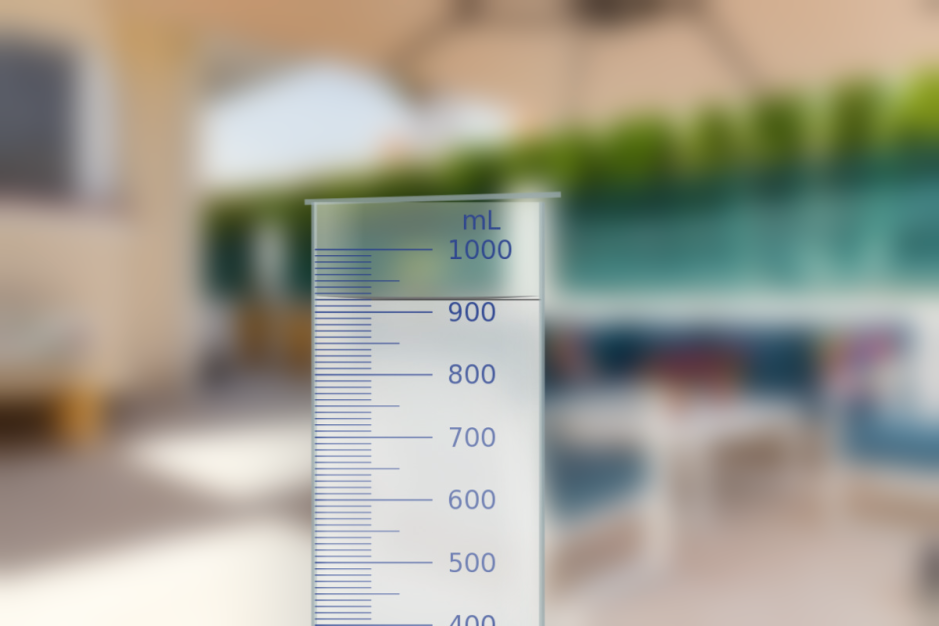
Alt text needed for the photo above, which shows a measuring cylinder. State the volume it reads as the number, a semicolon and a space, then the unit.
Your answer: 920; mL
